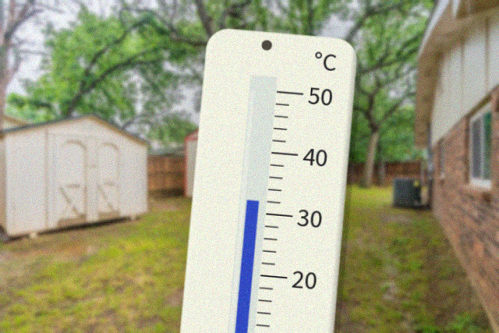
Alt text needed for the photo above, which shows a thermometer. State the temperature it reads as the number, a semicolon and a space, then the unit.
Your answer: 32; °C
